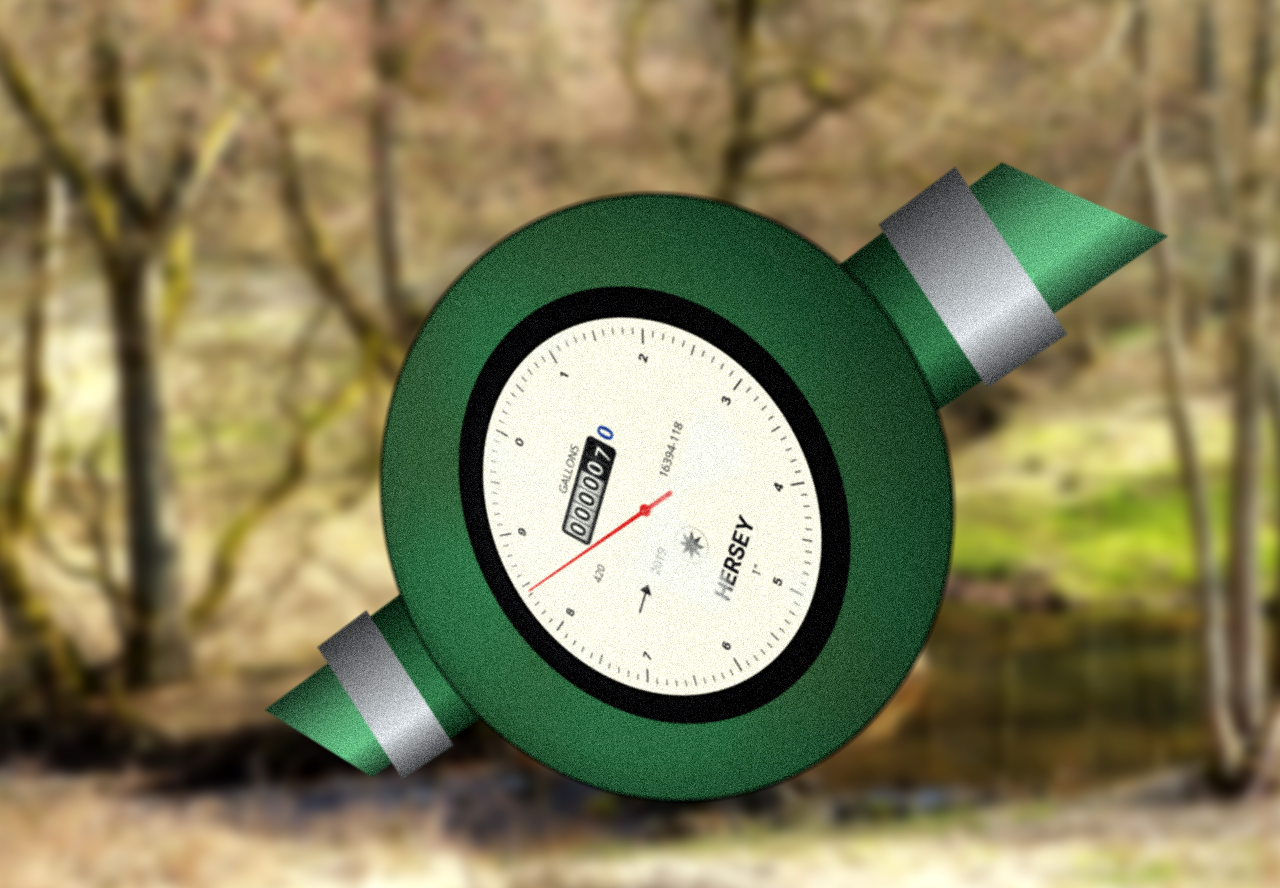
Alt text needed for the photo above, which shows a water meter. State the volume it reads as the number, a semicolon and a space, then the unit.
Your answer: 68.4; gal
